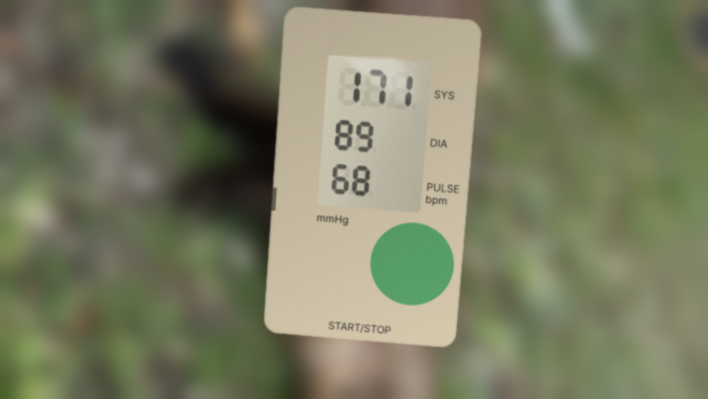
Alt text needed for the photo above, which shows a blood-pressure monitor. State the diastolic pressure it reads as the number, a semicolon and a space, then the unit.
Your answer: 89; mmHg
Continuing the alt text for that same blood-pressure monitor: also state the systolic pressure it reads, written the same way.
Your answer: 171; mmHg
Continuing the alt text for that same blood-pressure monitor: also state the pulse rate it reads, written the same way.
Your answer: 68; bpm
